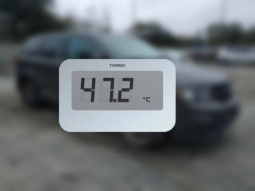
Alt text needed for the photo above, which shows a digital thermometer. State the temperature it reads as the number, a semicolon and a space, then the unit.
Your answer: 47.2; °C
